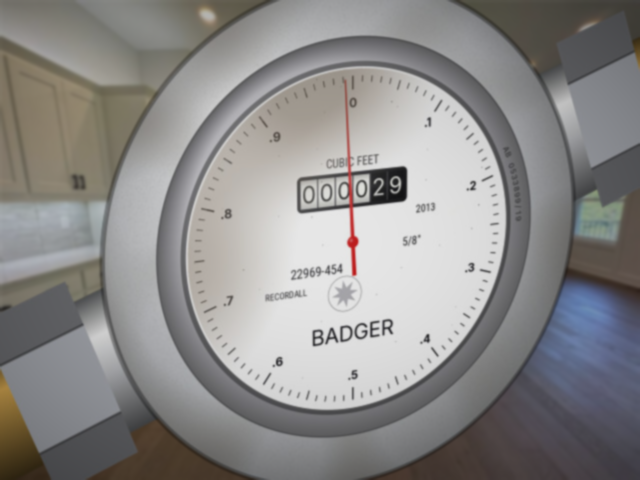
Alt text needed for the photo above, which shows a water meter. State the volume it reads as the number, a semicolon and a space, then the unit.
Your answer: 28.99; ft³
